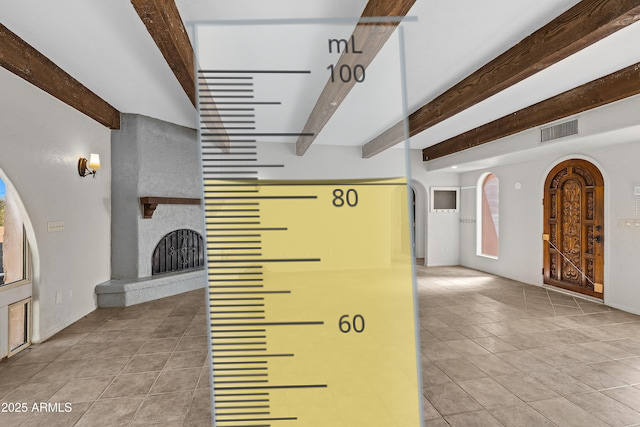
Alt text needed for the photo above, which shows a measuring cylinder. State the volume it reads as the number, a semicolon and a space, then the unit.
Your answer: 82; mL
